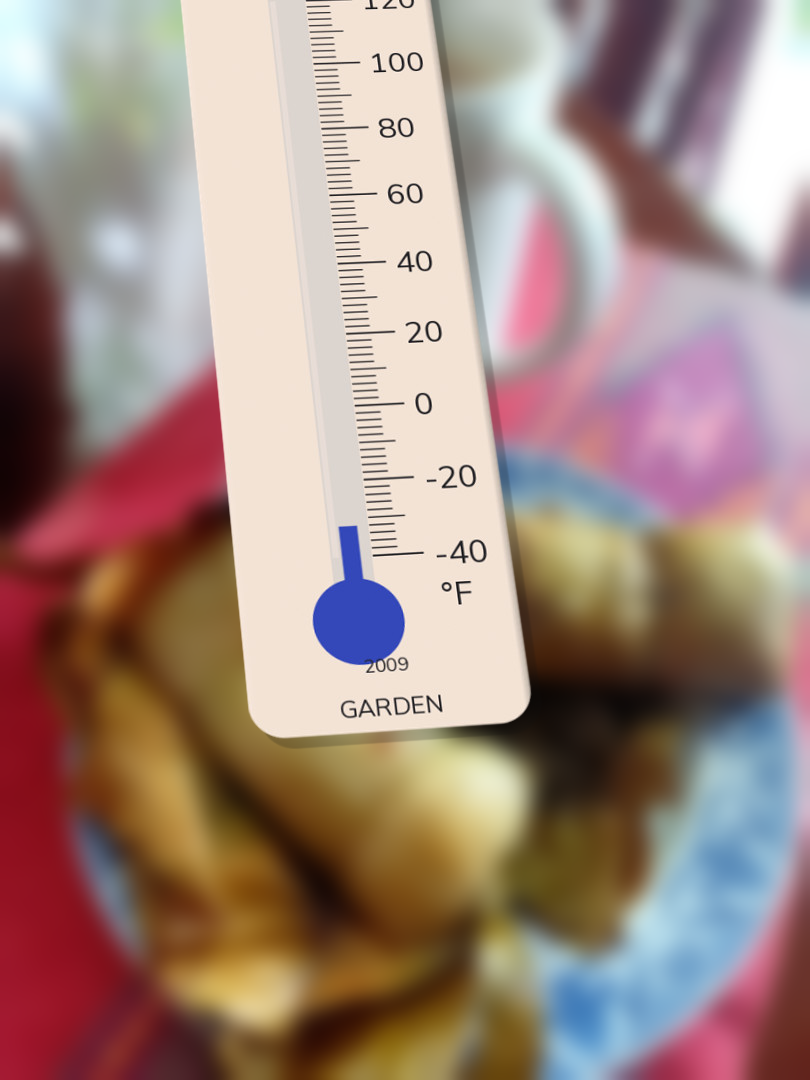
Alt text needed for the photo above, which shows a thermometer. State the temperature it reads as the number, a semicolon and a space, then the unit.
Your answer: -32; °F
